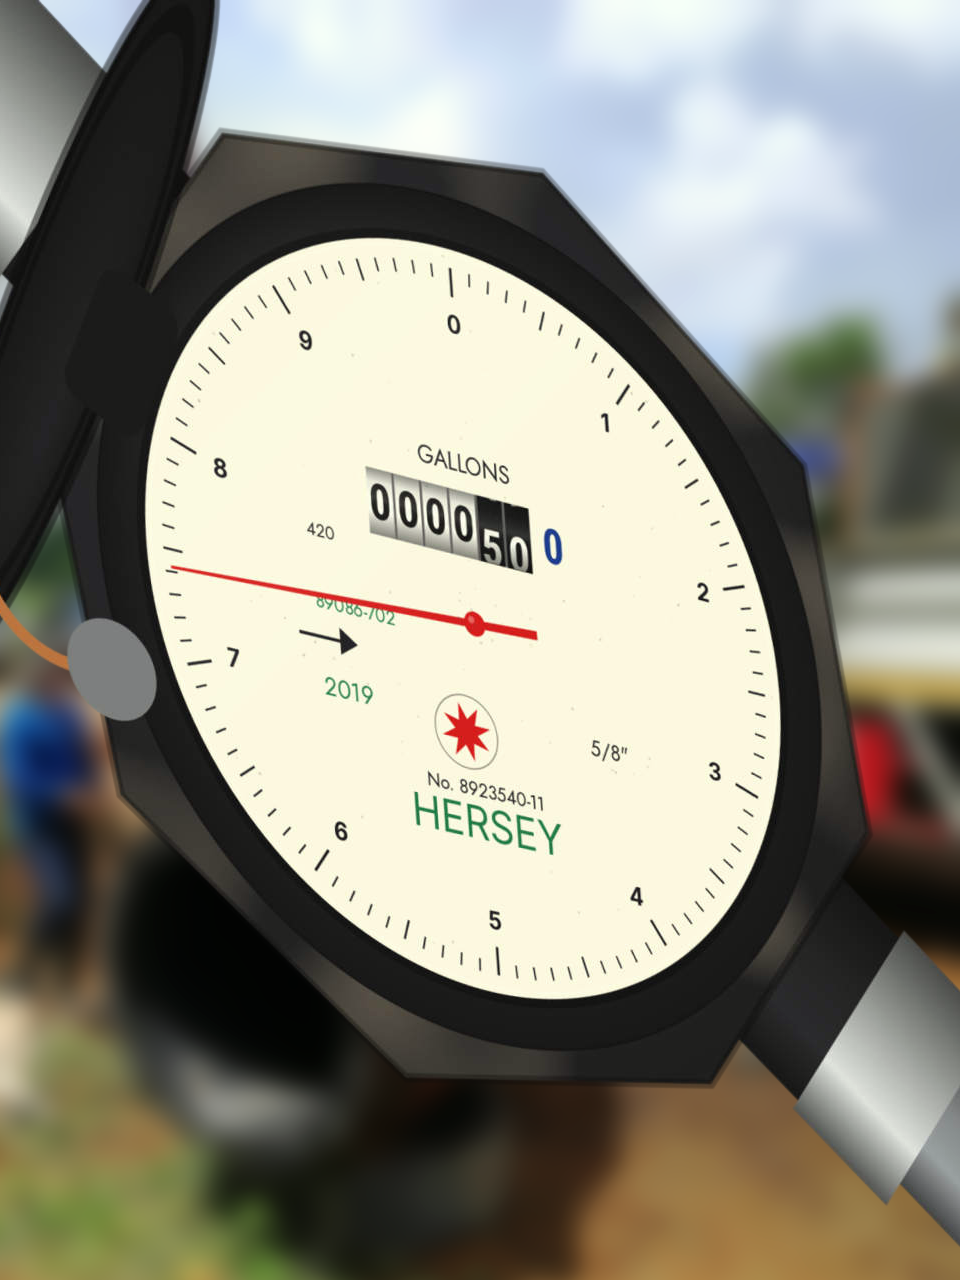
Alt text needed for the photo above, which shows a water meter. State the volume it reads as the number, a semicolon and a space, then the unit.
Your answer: 497.4; gal
